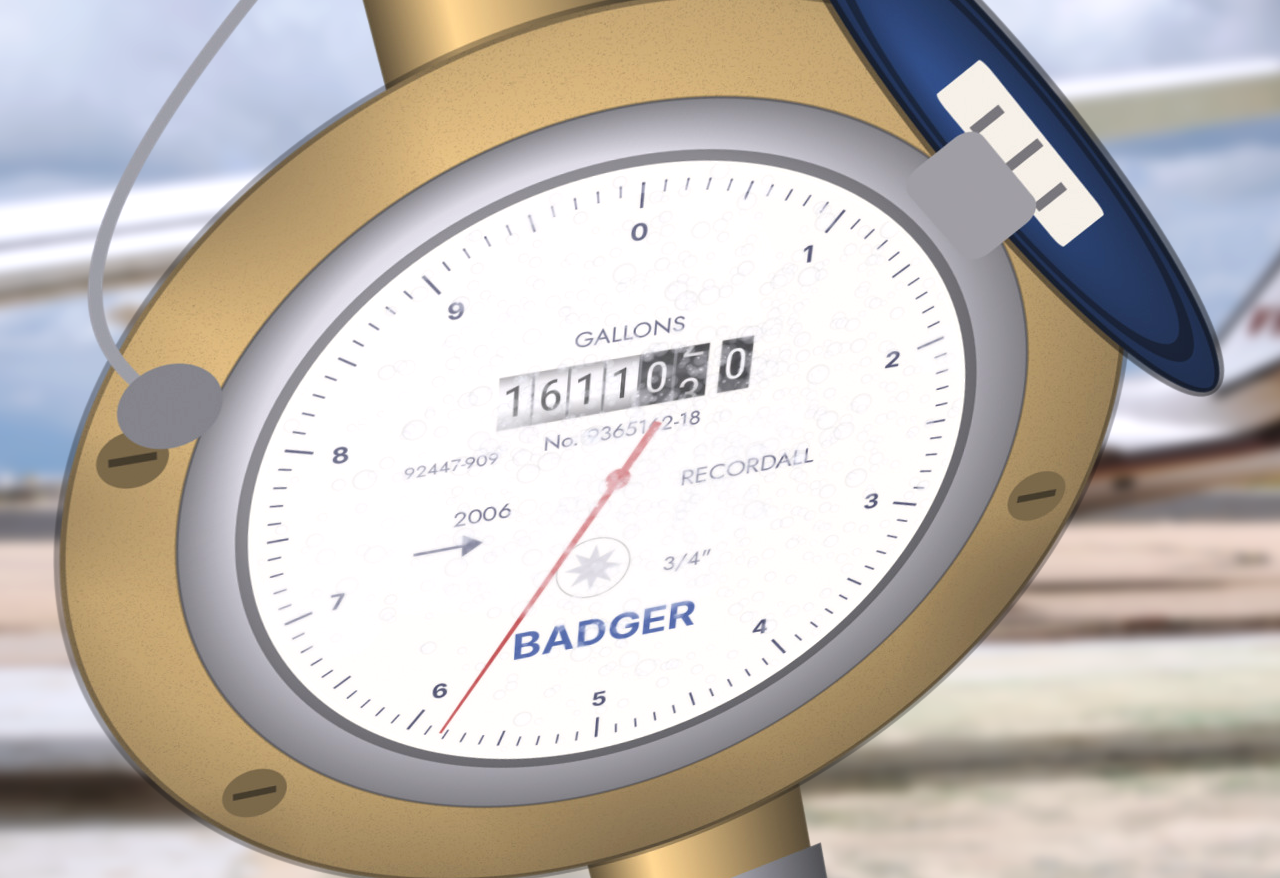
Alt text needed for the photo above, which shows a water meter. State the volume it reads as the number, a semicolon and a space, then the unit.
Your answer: 1611025.8; gal
